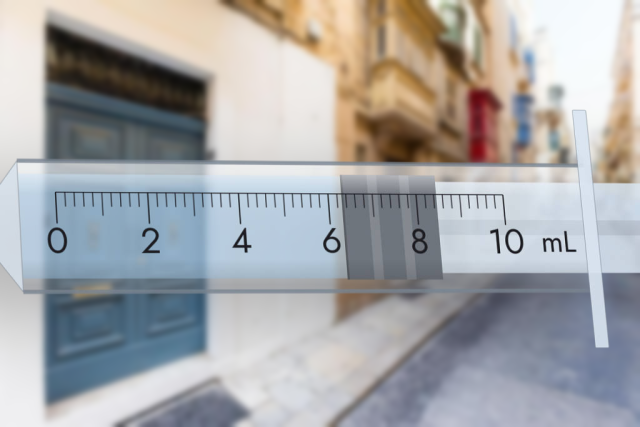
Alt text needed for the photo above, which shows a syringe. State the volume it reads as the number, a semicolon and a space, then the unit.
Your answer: 6.3; mL
